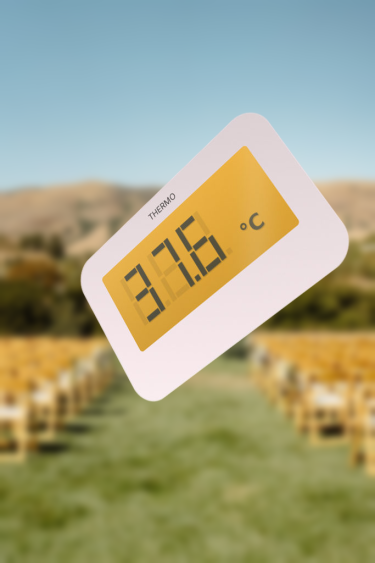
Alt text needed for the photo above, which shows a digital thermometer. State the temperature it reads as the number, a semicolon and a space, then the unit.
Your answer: 37.6; °C
